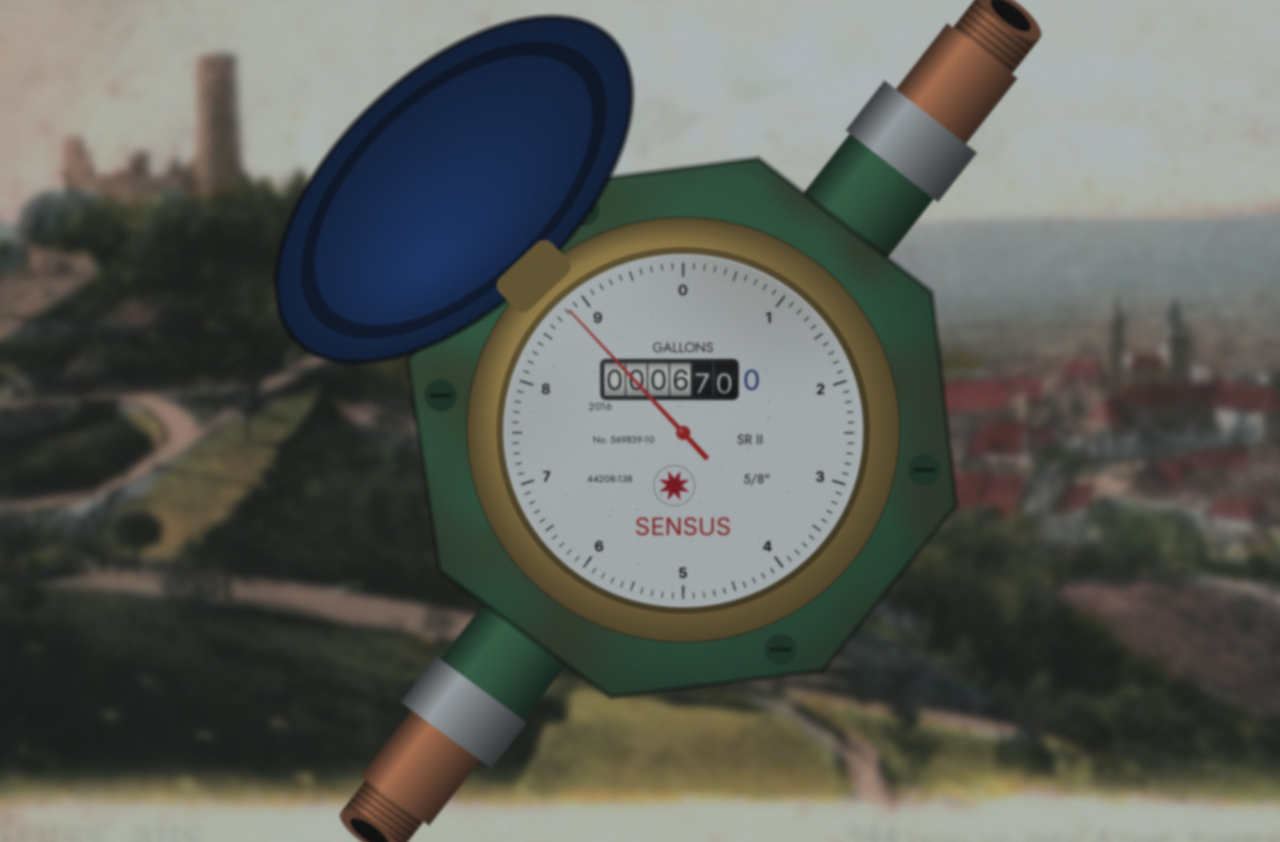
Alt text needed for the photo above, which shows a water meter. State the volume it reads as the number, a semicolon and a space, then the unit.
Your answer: 6698.8; gal
